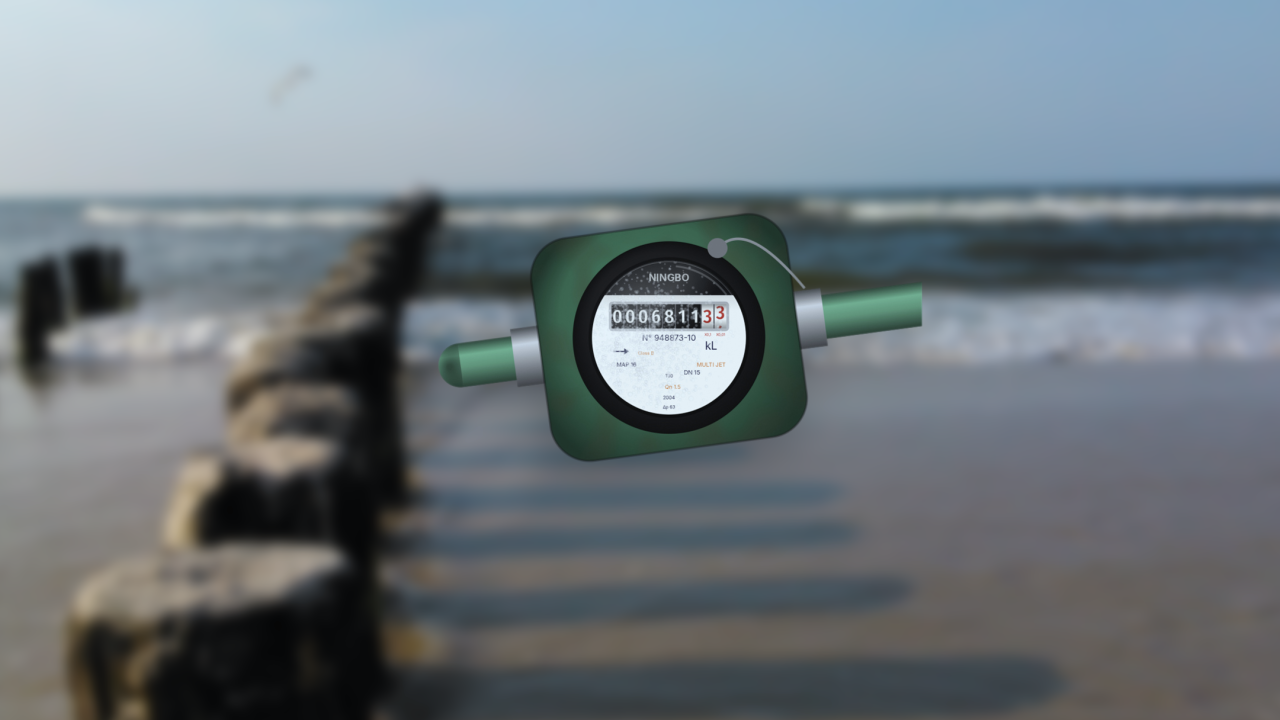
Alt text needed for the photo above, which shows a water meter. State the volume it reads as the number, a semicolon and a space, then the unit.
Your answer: 6811.33; kL
